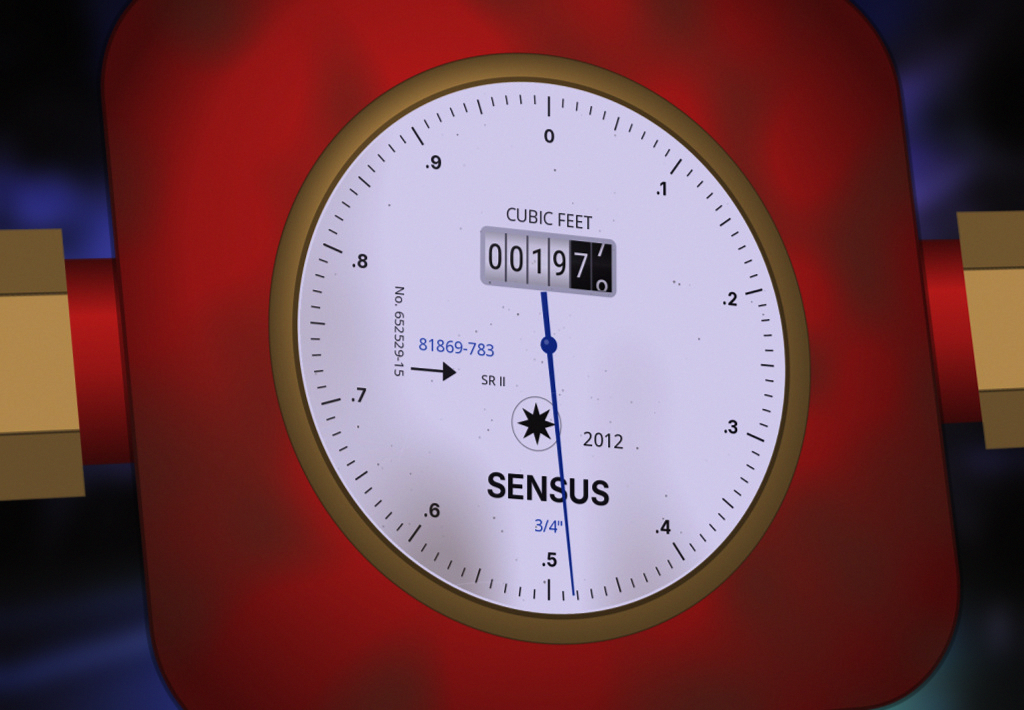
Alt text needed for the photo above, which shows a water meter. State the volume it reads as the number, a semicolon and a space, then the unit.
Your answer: 1977.48; ft³
